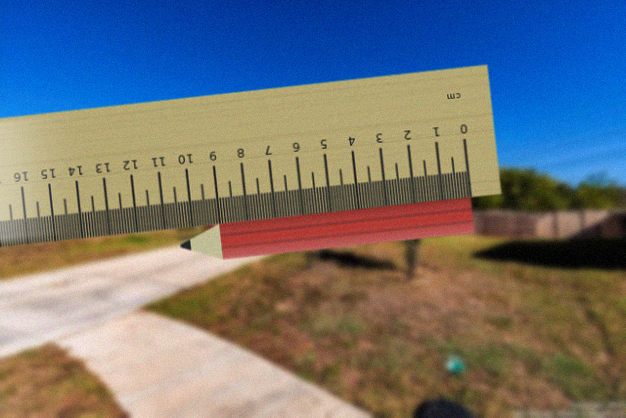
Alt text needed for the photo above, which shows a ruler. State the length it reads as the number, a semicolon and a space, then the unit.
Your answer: 10.5; cm
